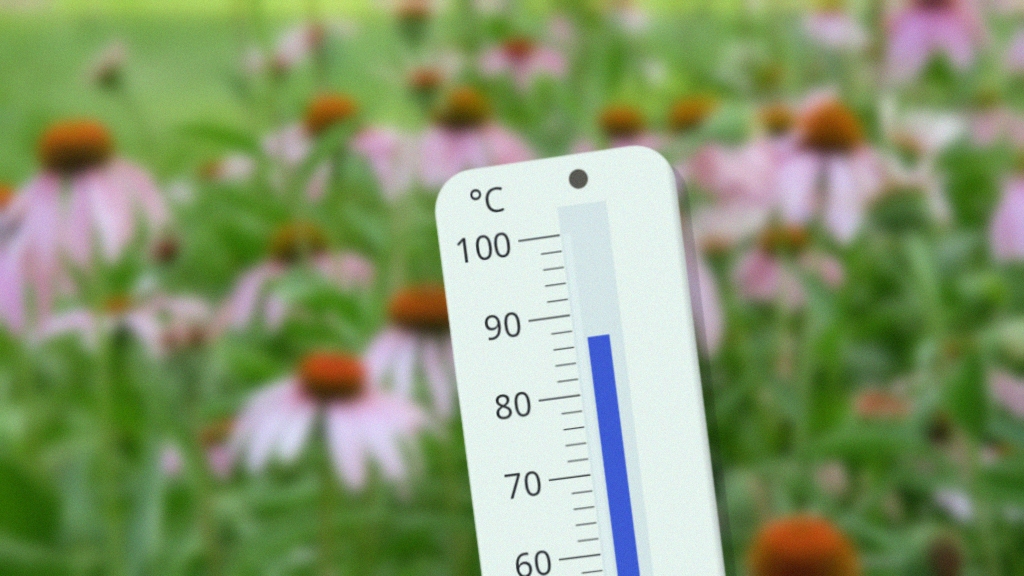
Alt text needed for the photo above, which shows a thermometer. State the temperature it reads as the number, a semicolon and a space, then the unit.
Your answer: 87; °C
